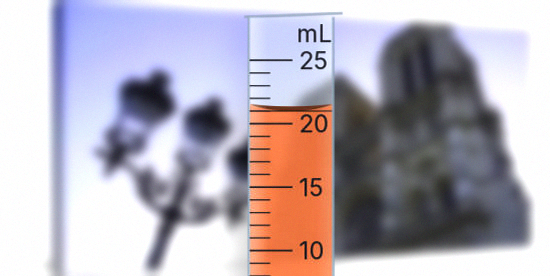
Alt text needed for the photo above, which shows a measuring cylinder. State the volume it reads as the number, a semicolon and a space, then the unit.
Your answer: 21; mL
